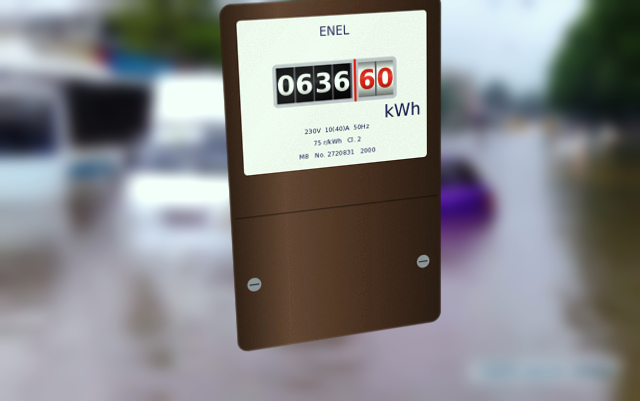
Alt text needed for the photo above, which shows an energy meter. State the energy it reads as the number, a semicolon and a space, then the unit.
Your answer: 636.60; kWh
